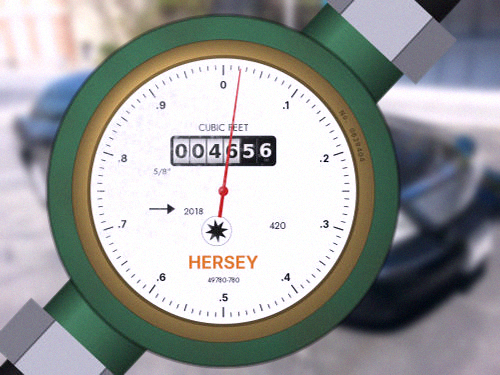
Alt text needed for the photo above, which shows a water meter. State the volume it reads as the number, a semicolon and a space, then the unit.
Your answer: 4656.02; ft³
